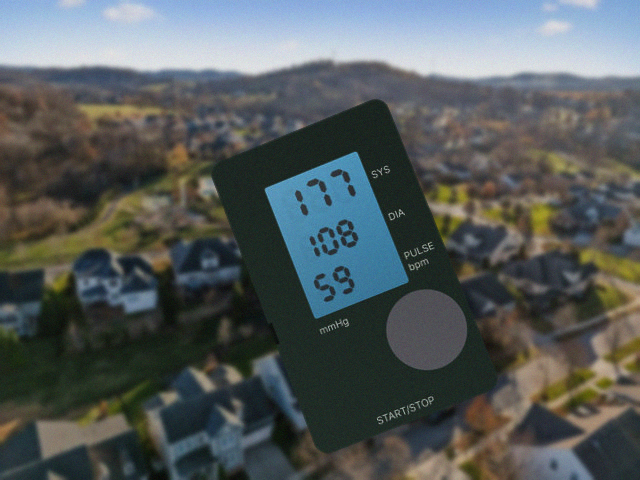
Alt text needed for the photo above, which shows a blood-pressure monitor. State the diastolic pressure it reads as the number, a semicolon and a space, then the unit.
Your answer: 108; mmHg
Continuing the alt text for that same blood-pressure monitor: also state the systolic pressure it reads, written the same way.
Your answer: 177; mmHg
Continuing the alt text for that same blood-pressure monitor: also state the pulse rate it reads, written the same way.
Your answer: 59; bpm
